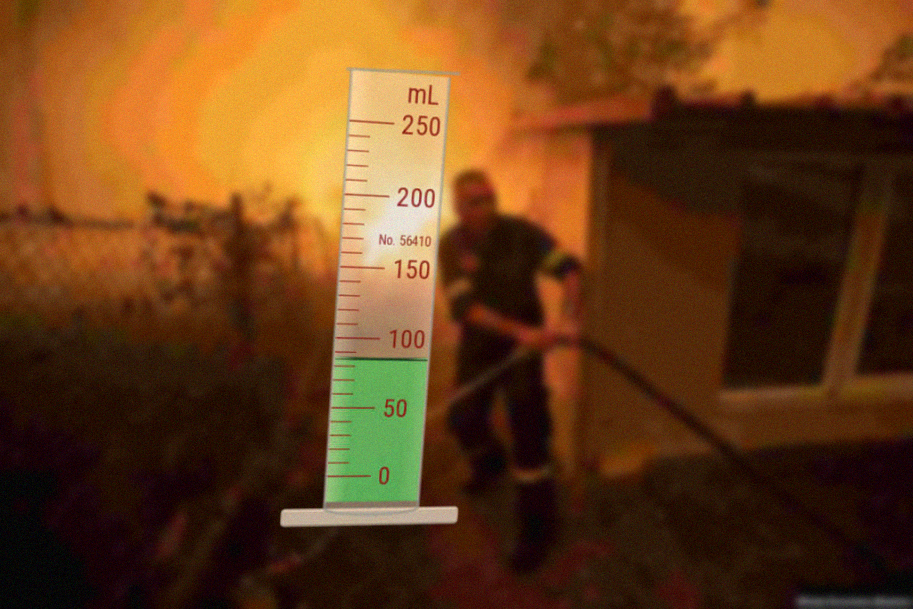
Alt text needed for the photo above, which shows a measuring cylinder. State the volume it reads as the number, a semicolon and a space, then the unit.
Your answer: 85; mL
